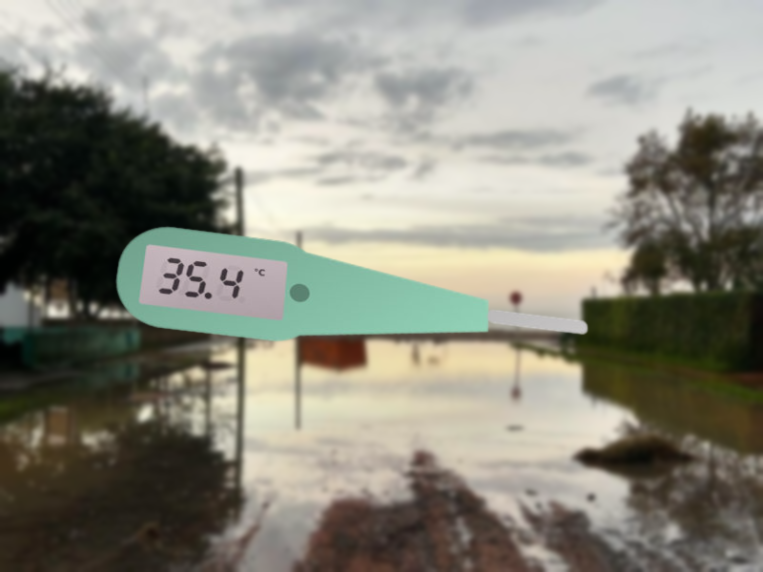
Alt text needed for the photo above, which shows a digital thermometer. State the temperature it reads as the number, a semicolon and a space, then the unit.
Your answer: 35.4; °C
